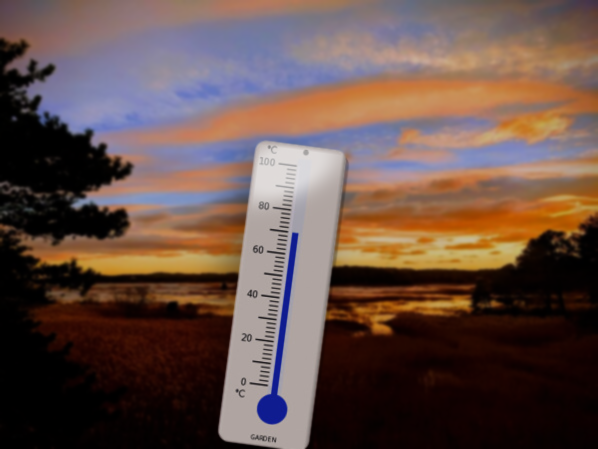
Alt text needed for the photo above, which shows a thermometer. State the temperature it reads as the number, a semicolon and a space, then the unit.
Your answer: 70; °C
